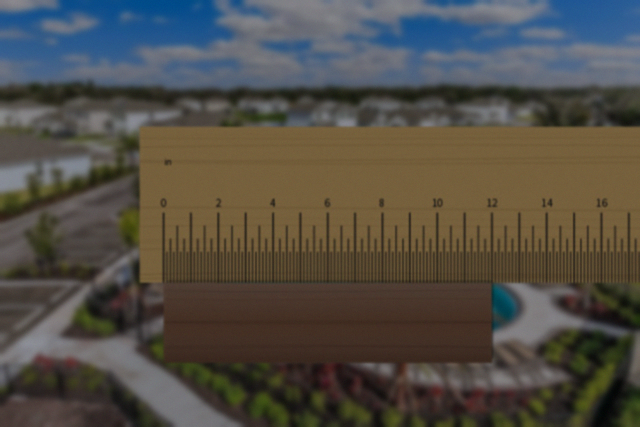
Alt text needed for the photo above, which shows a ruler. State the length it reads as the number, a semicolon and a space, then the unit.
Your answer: 12; in
